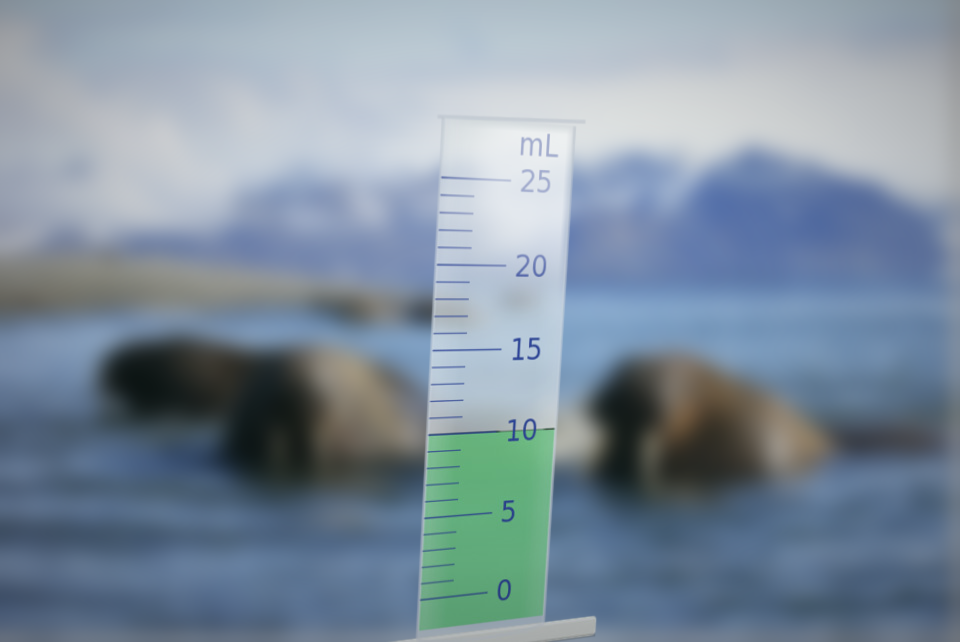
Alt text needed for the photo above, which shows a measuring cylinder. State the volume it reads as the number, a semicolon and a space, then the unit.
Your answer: 10; mL
